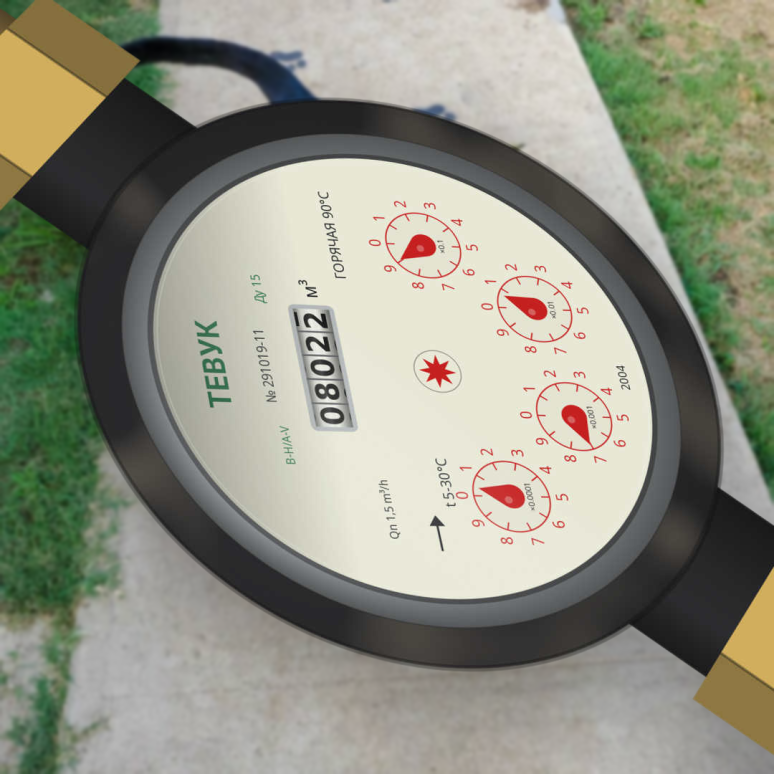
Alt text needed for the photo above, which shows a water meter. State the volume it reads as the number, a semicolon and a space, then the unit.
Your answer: 8021.9070; m³
